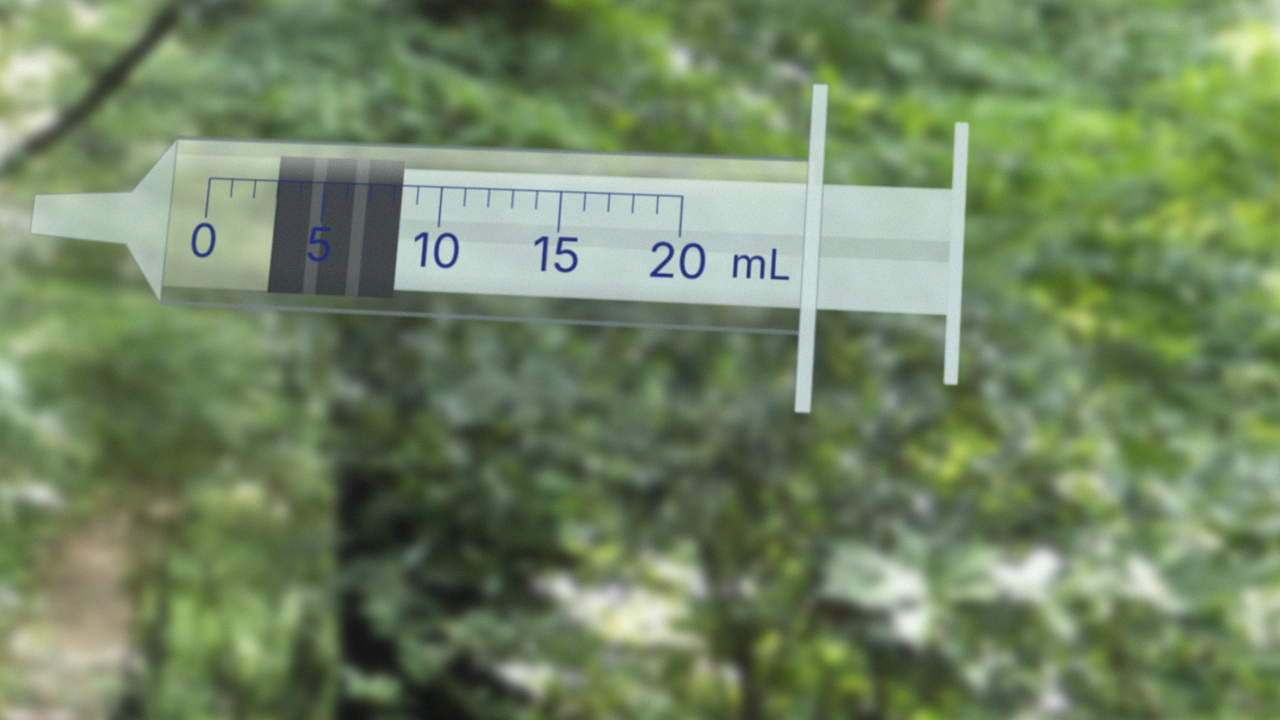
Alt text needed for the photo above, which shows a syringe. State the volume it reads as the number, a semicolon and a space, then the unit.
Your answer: 3; mL
